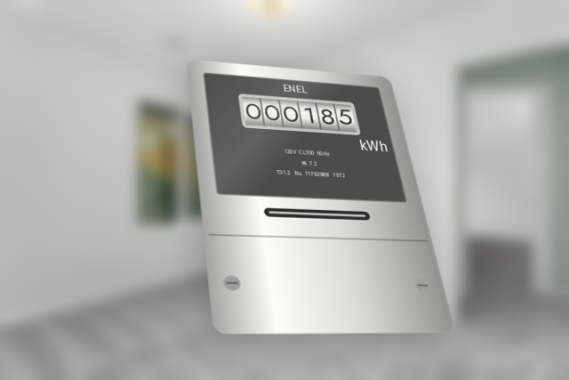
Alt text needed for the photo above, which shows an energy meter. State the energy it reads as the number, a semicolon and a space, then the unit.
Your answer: 185; kWh
